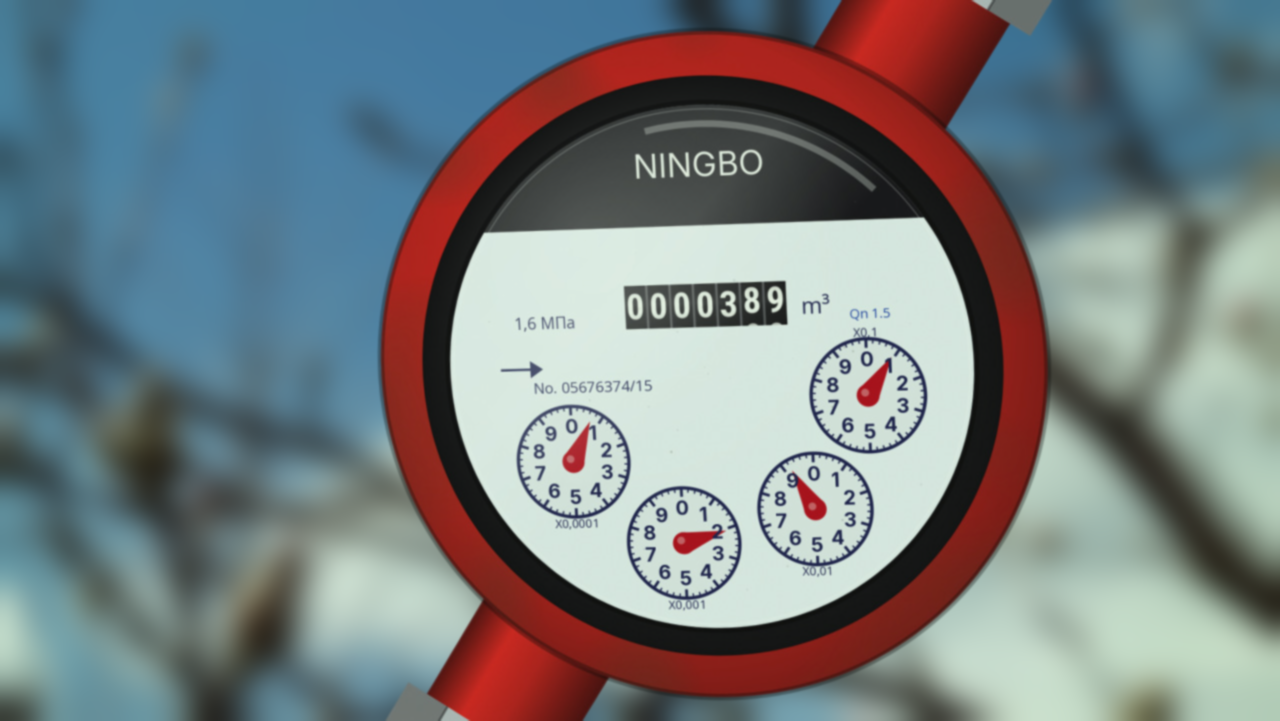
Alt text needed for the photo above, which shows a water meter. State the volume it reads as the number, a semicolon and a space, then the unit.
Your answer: 389.0920; m³
